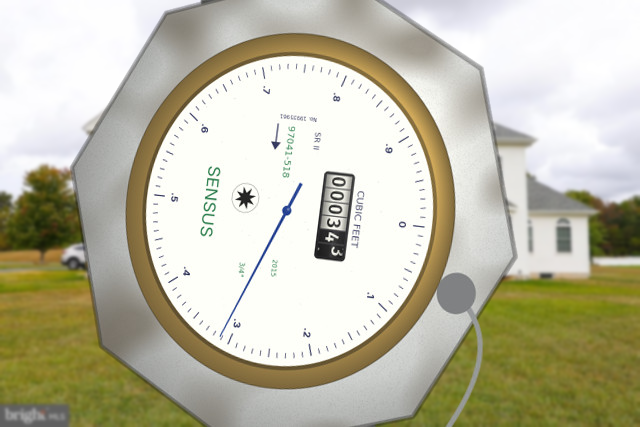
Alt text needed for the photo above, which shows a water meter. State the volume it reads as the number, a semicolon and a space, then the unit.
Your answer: 343.31; ft³
